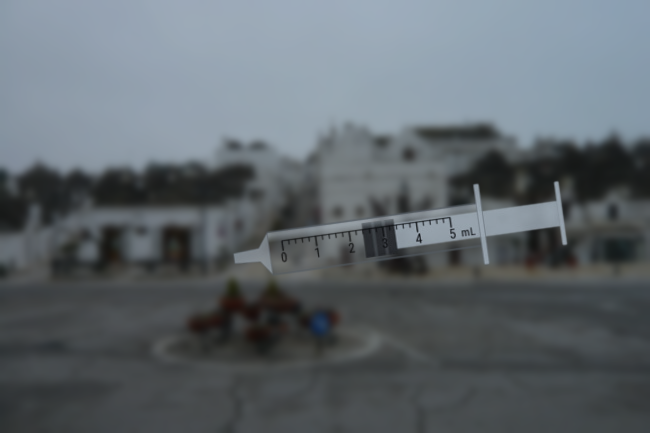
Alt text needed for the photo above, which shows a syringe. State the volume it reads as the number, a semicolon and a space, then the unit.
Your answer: 2.4; mL
